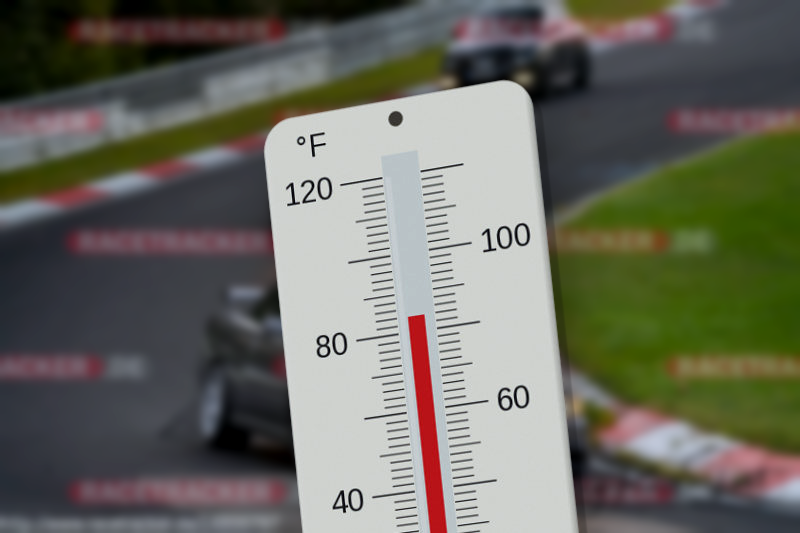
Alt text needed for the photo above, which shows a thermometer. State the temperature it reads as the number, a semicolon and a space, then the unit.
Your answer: 84; °F
